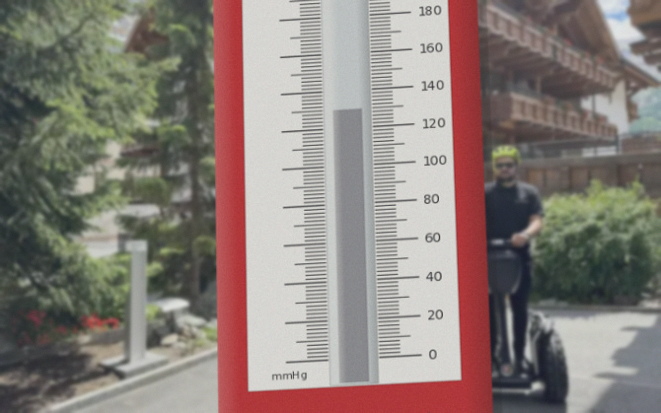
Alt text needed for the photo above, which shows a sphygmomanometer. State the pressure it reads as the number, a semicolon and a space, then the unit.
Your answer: 130; mmHg
